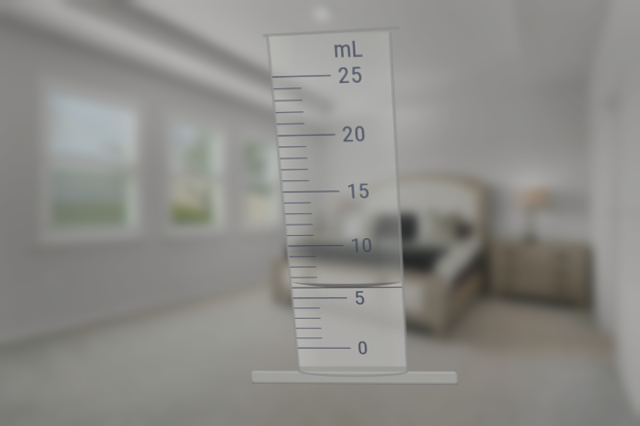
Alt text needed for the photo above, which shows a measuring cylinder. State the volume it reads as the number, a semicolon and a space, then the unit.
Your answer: 6; mL
